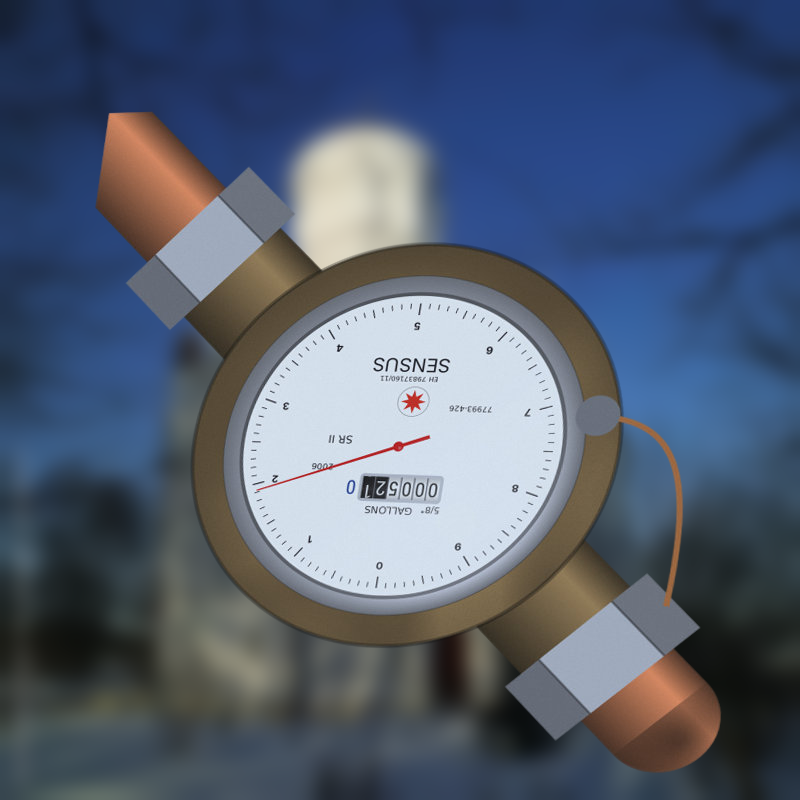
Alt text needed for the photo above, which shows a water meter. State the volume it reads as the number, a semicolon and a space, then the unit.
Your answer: 5211.9; gal
